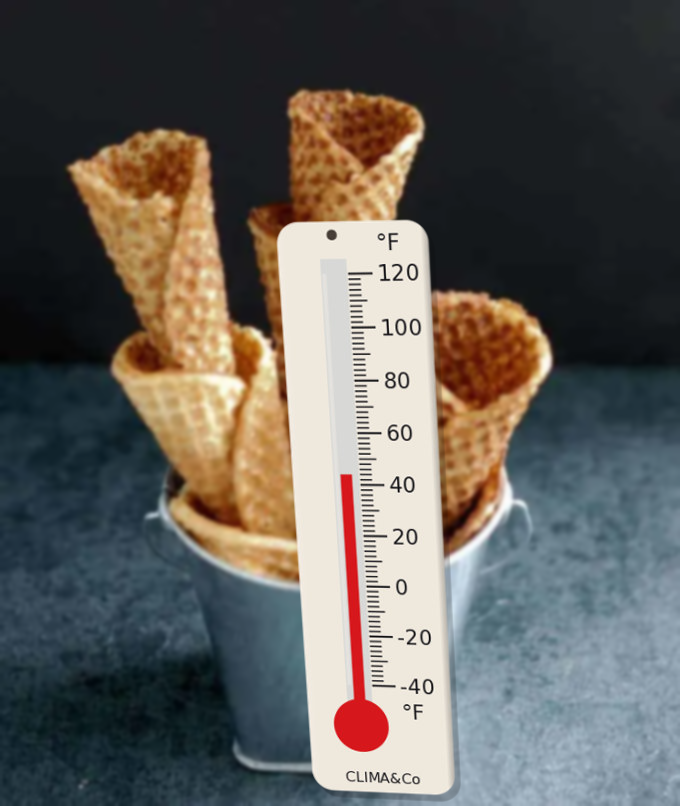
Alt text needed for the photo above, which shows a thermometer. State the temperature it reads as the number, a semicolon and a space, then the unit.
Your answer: 44; °F
